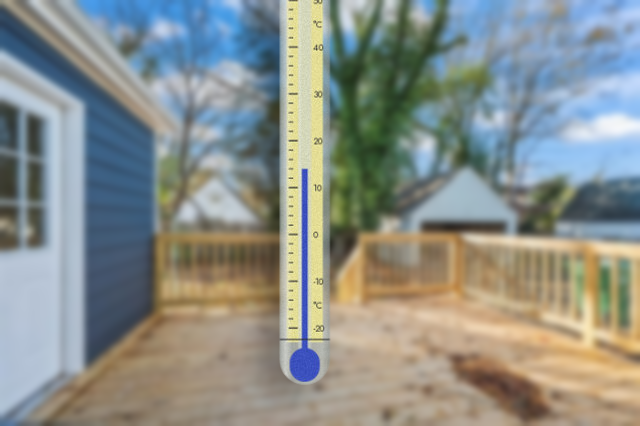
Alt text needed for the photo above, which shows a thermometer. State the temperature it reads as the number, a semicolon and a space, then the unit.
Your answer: 14; °C
